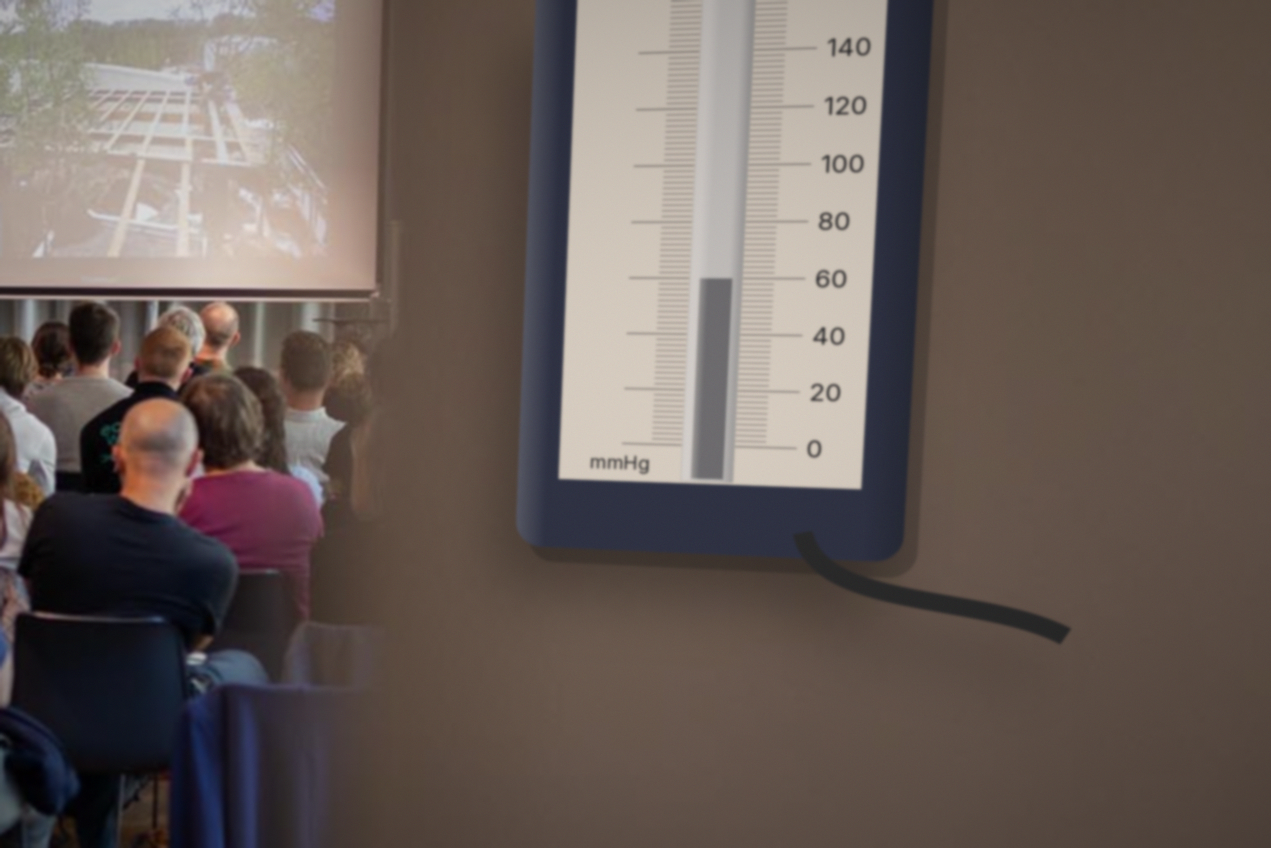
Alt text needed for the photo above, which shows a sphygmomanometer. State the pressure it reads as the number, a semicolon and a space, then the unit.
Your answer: 60; mmHg
